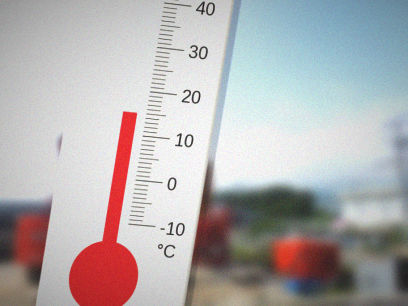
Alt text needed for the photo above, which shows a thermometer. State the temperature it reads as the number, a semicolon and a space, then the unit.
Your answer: 15; °C
